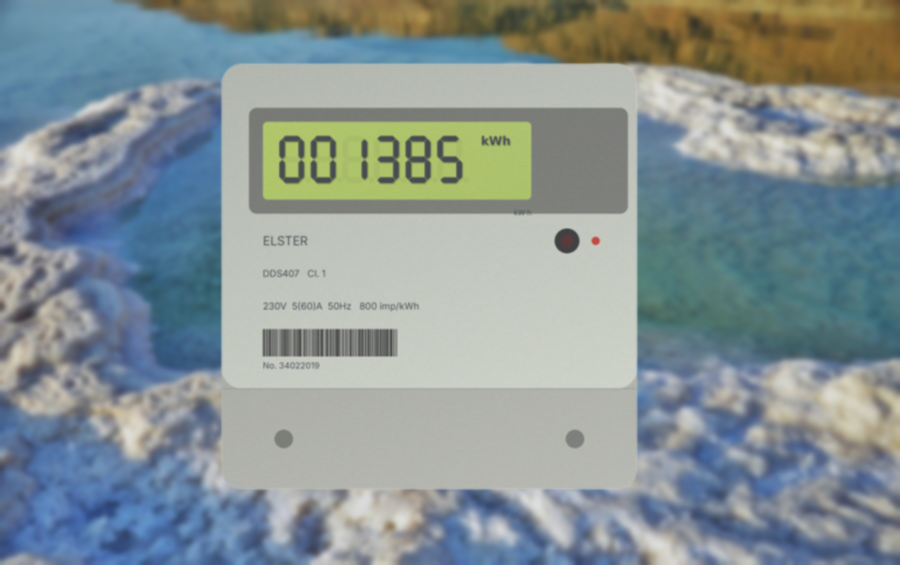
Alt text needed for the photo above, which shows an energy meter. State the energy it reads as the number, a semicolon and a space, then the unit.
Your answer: 1385; kWh
